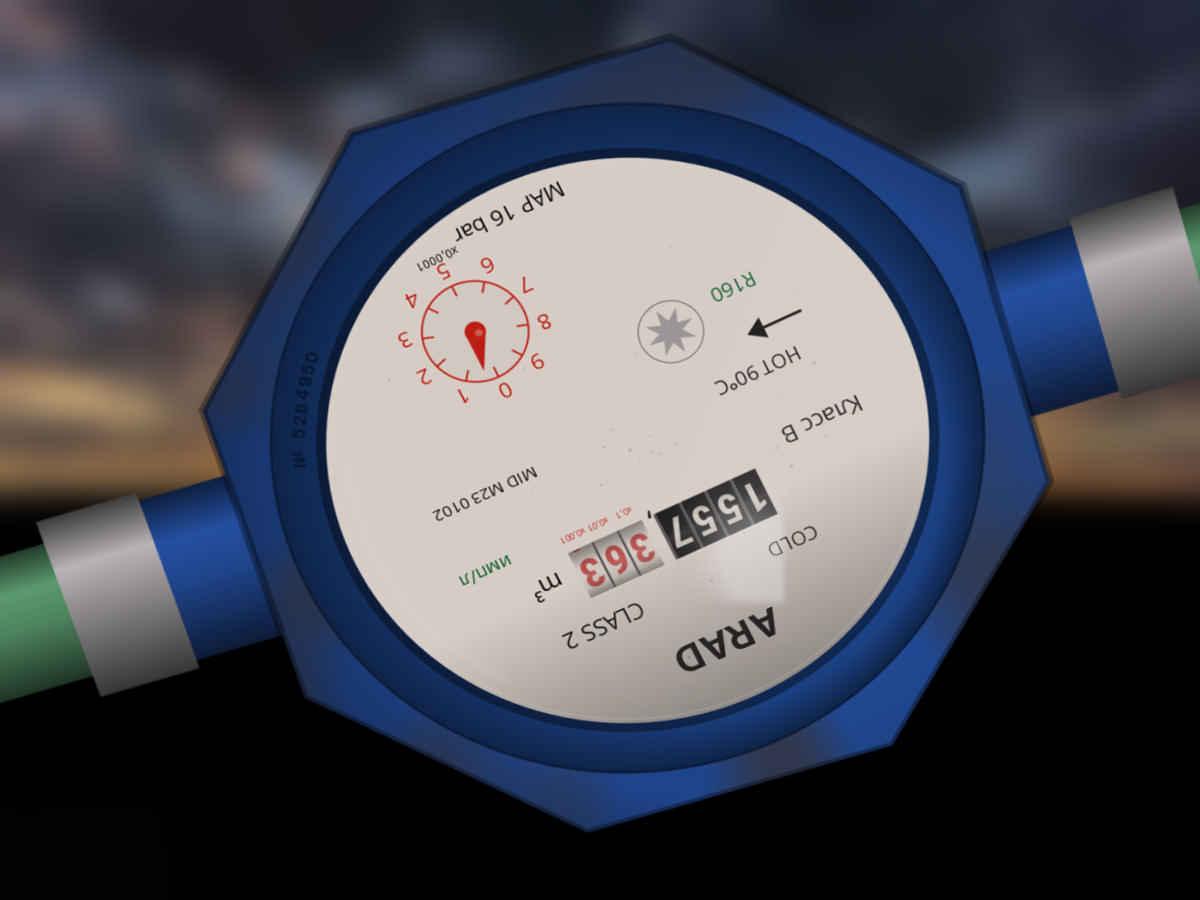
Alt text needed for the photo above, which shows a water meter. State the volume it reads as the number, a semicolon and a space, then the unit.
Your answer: 1557.3630; m³
